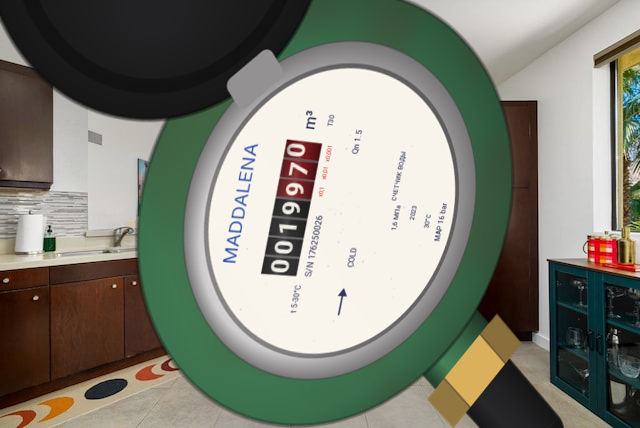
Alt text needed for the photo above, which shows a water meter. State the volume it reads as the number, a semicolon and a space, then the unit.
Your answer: 19.970; m³
